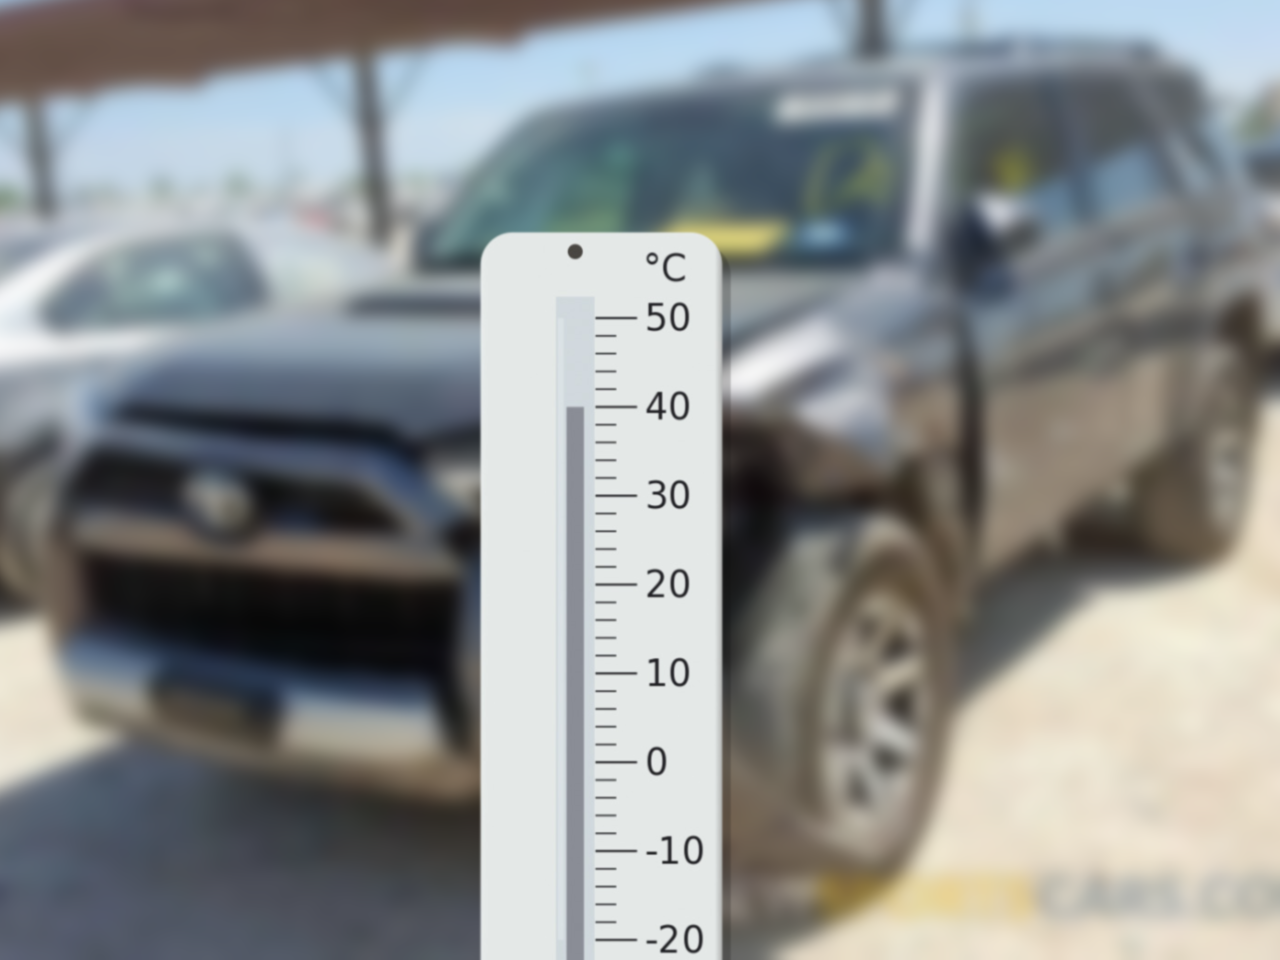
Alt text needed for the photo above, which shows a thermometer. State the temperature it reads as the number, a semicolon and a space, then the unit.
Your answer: 40; °C
